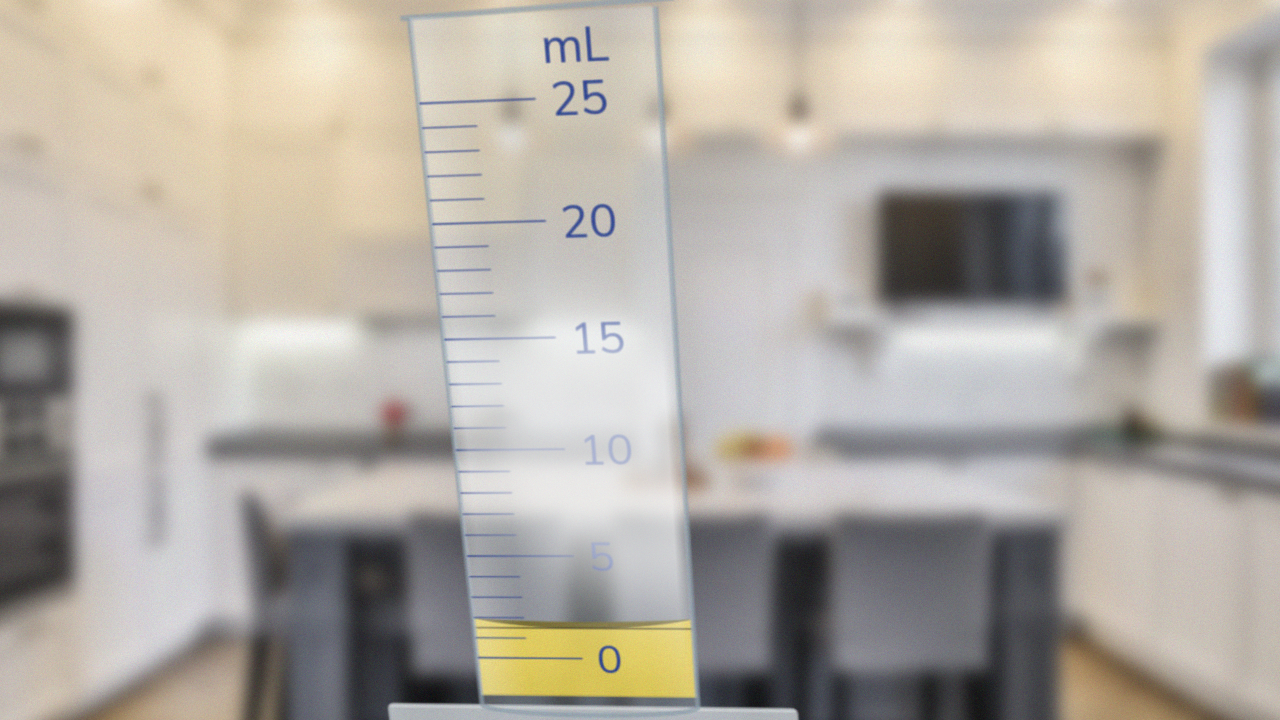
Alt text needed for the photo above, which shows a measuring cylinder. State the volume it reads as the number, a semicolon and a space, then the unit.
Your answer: 1.5; mL
